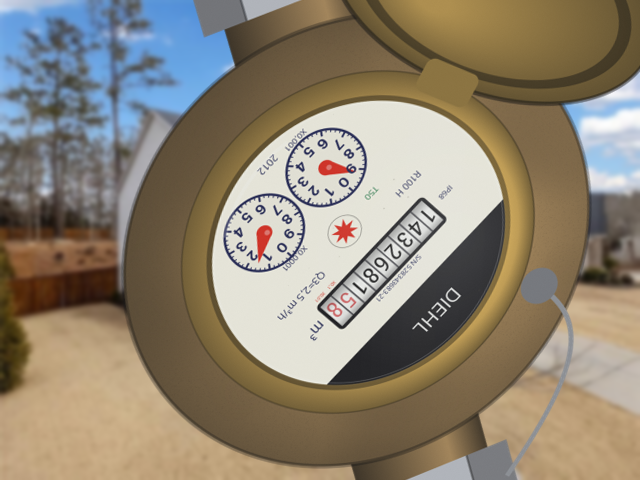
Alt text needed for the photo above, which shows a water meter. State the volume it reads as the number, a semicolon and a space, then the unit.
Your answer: 1432681.5791; m³
